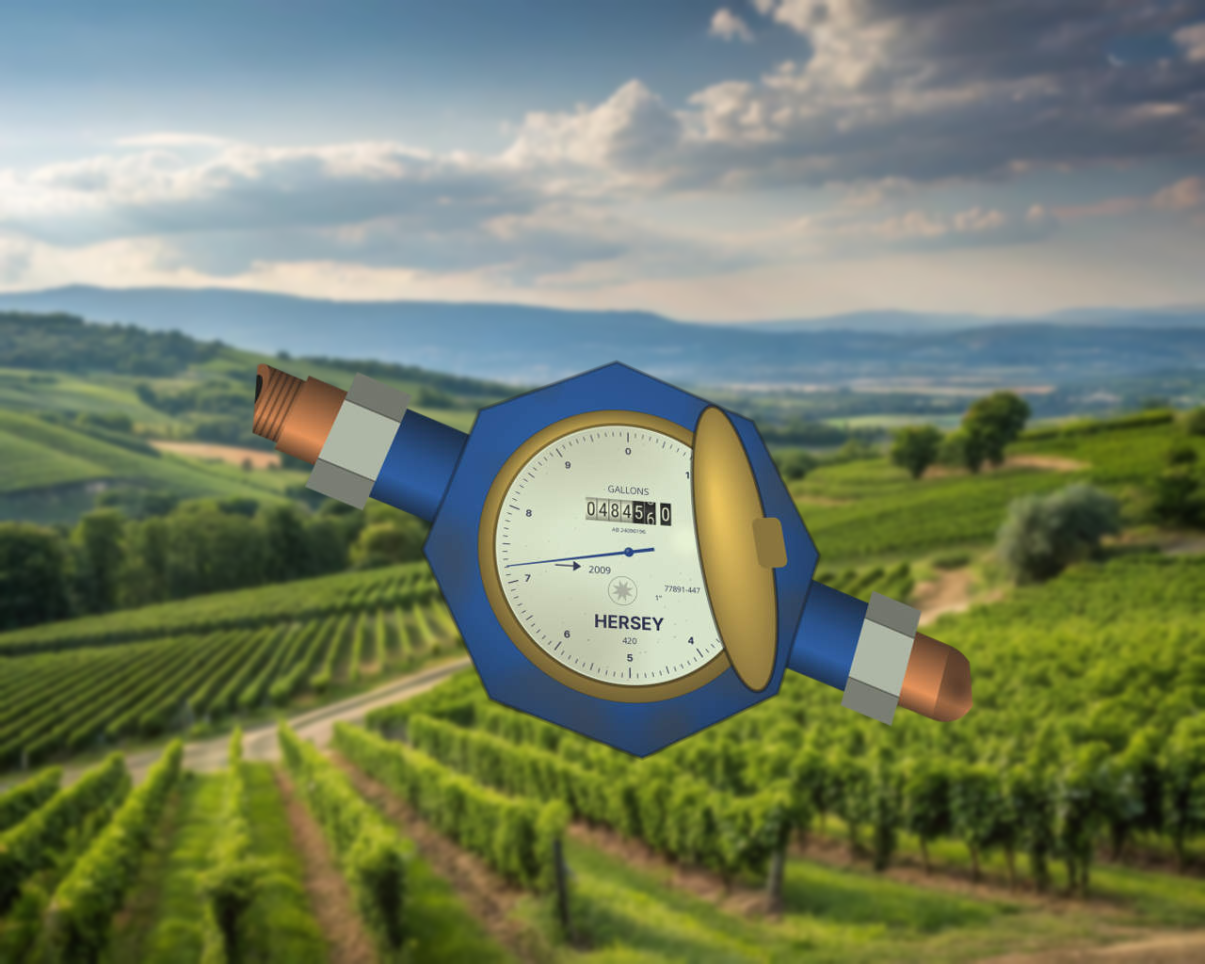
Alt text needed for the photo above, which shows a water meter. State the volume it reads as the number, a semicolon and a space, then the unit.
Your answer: 484557.2; gal
